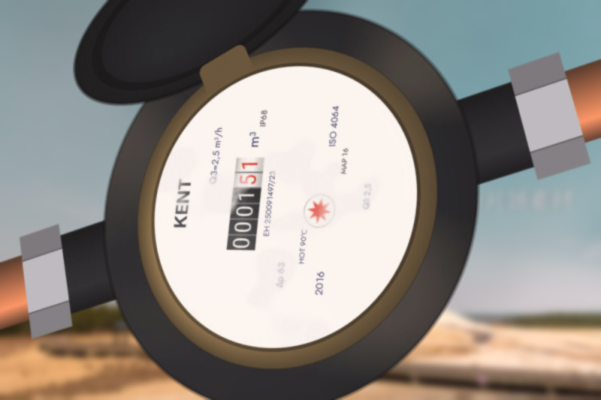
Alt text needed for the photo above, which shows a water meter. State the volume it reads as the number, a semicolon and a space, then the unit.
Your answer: 1.51; m³
